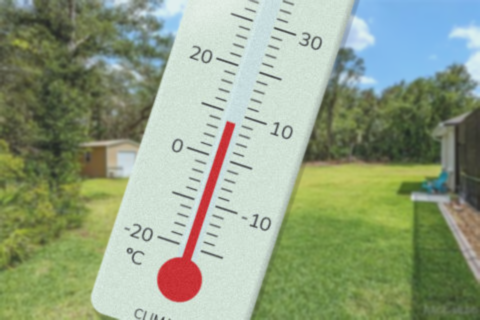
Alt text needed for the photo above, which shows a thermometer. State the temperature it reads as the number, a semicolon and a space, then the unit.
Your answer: 8; °C
